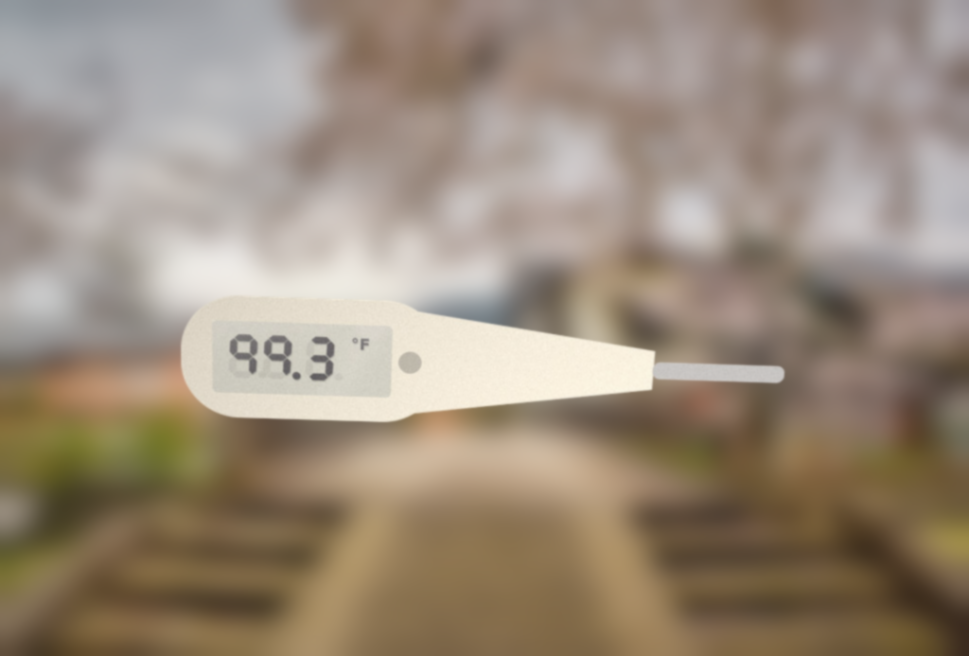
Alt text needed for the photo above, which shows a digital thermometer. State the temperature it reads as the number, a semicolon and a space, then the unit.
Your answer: 99.3; °F
